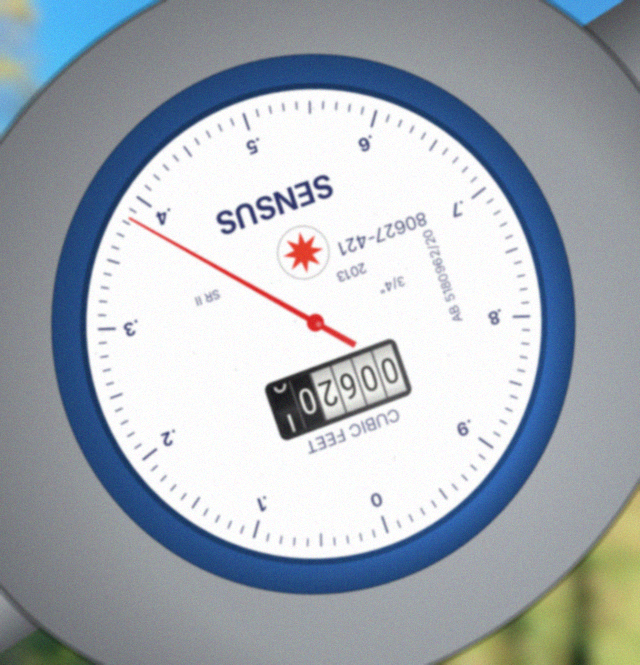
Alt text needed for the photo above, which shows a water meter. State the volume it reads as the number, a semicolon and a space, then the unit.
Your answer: 6201.38; ft³
